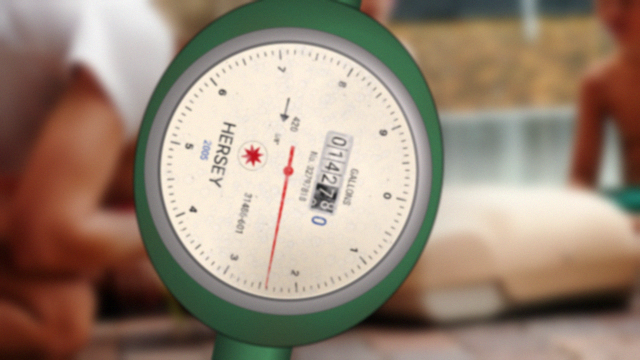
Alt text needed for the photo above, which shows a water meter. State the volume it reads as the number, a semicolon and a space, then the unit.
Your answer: 142782.4; gal
